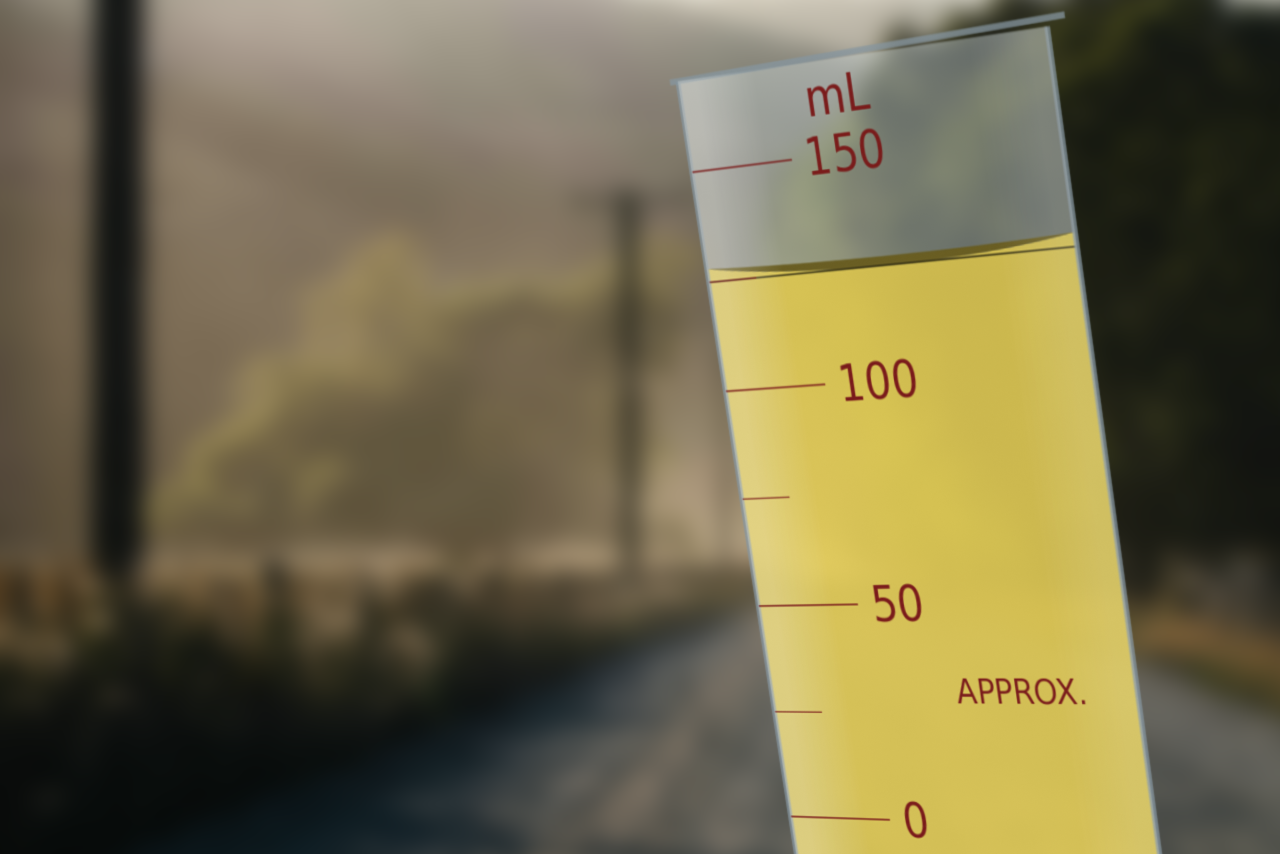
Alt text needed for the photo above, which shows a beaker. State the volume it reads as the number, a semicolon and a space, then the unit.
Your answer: 125; mL
